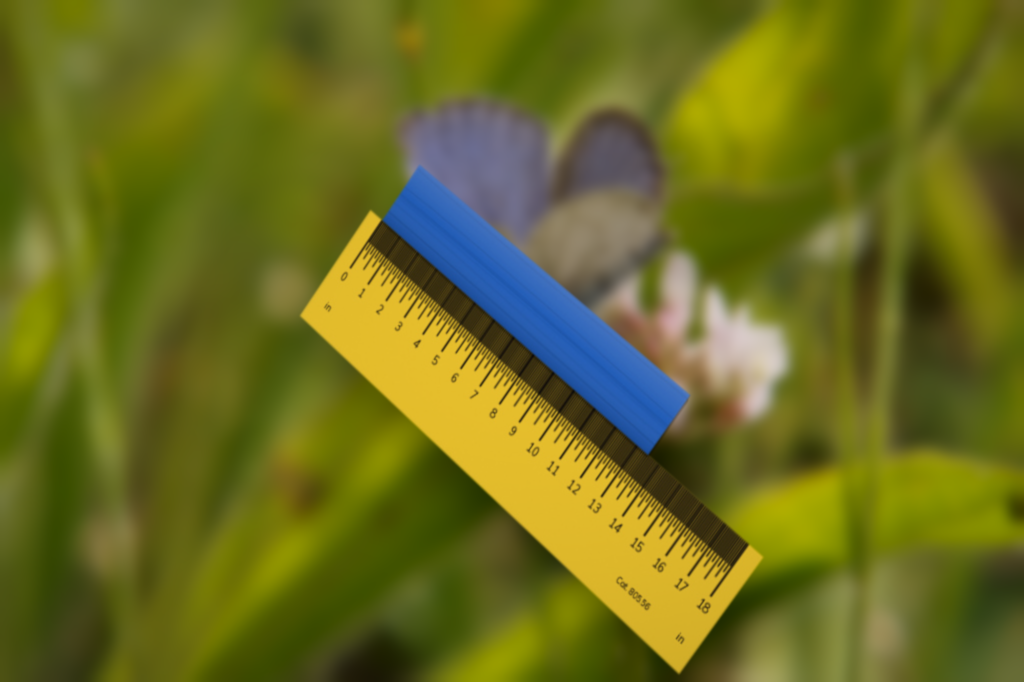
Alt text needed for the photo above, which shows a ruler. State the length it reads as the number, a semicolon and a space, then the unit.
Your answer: 13.5; in
